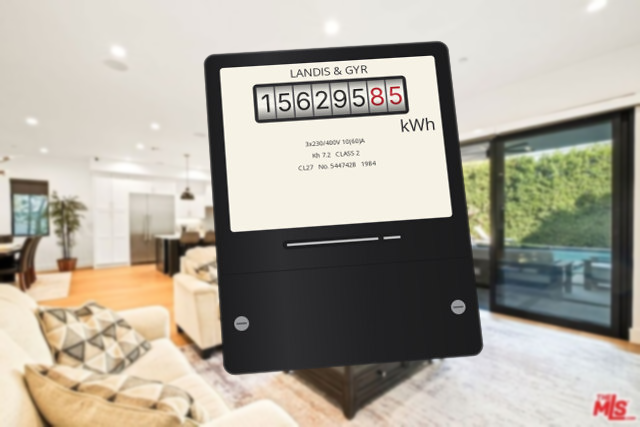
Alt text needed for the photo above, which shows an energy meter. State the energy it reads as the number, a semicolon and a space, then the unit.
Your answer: 156295.85; kWh
